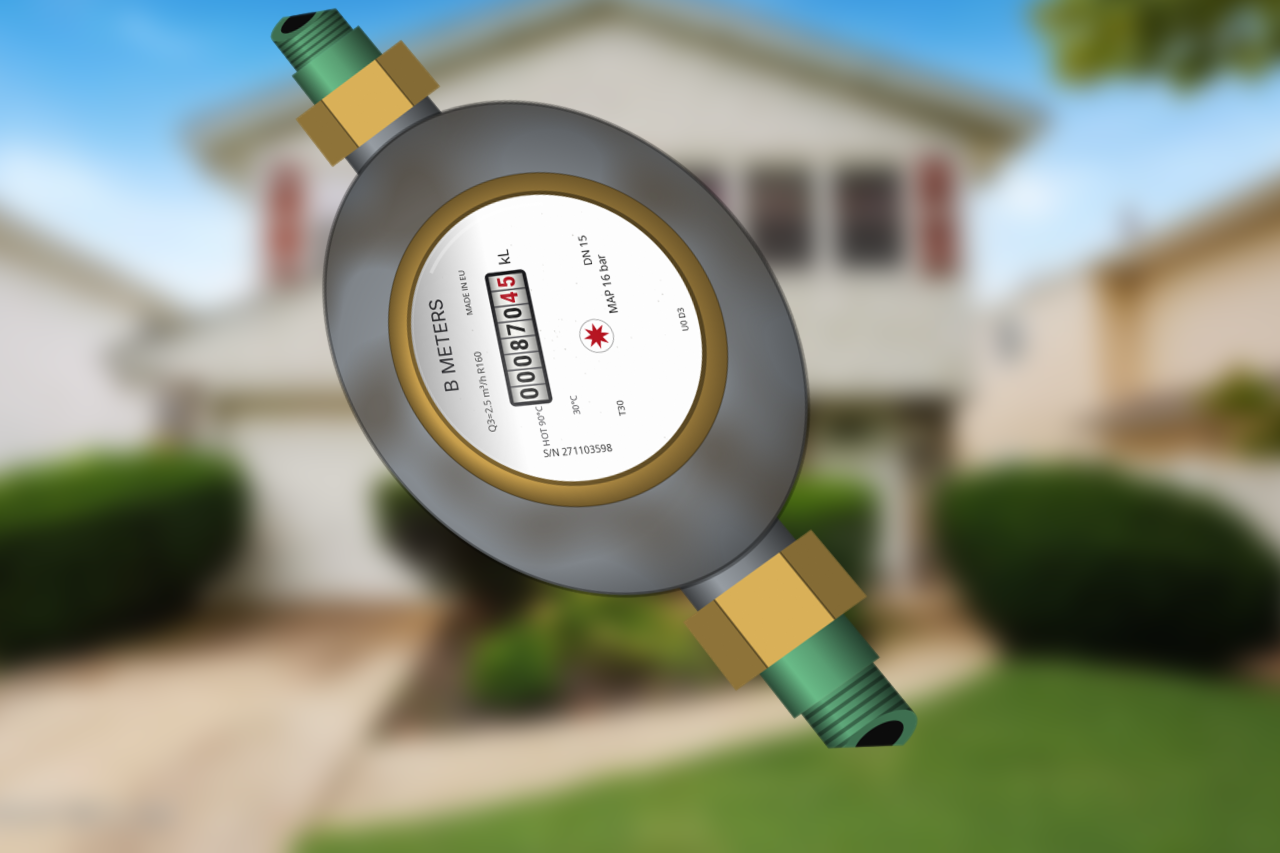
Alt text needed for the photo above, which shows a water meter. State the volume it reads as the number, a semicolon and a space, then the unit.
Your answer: 870.45; kL
